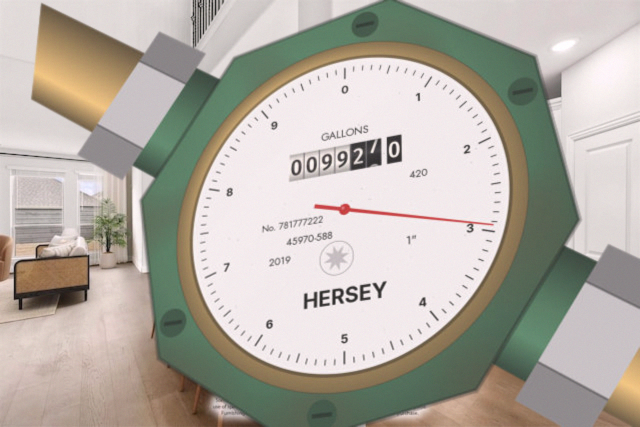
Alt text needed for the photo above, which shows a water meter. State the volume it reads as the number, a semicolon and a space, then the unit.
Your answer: 99272.9; gal
